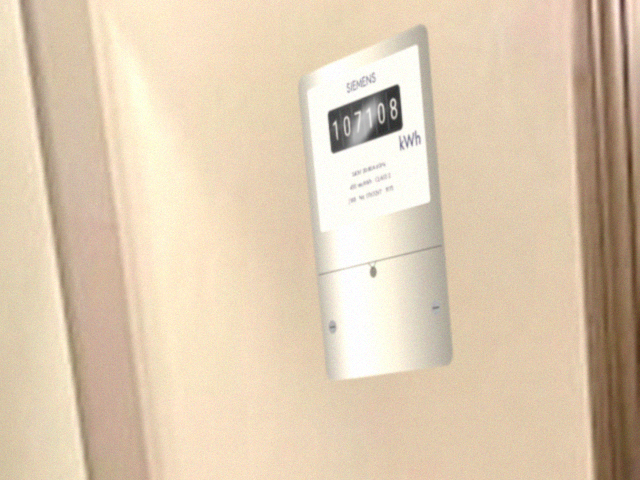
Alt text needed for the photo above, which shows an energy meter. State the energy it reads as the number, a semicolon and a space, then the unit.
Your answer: 107108; kWh
